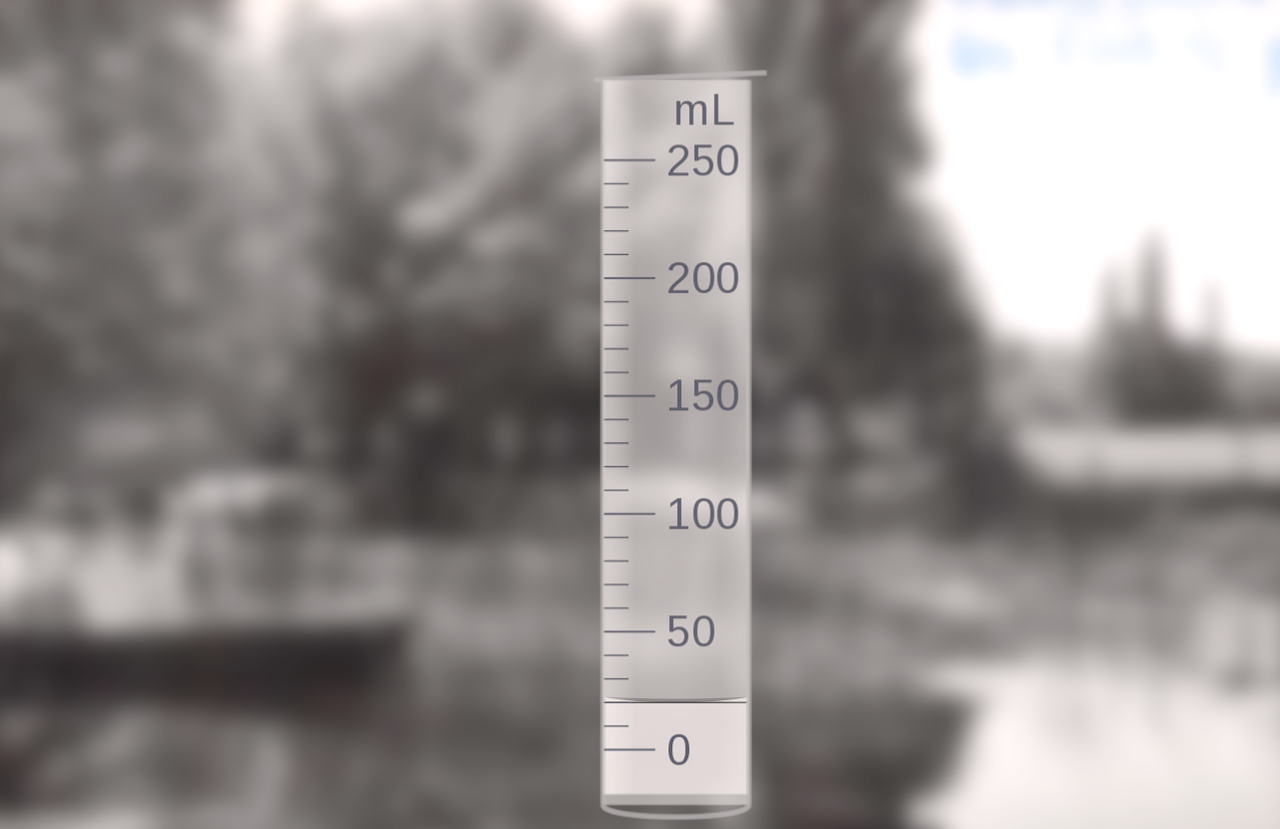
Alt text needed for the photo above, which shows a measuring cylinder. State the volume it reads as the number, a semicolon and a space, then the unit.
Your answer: 20; mL
